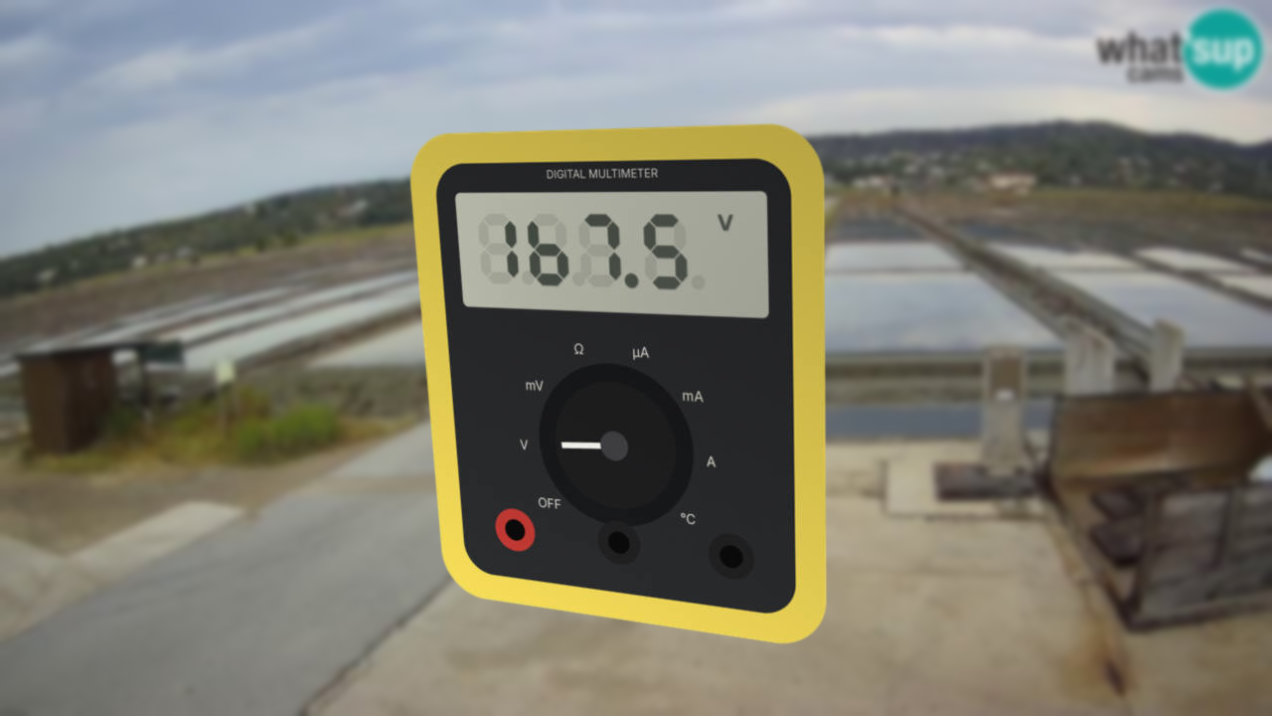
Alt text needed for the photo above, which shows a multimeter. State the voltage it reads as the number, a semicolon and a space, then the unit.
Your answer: 167.5; V
